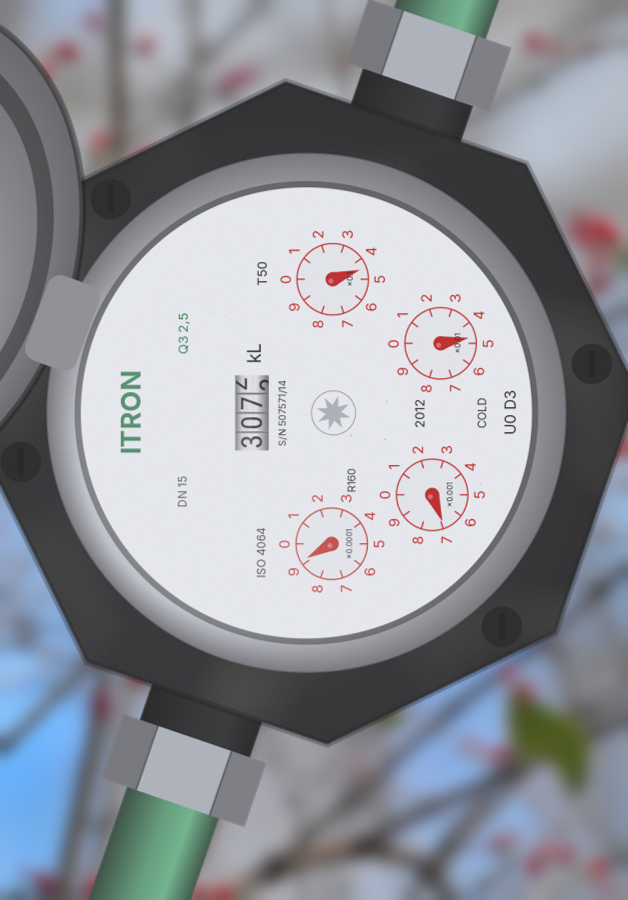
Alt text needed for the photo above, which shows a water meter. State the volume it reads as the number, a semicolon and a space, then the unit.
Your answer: 3072.4469; kL
